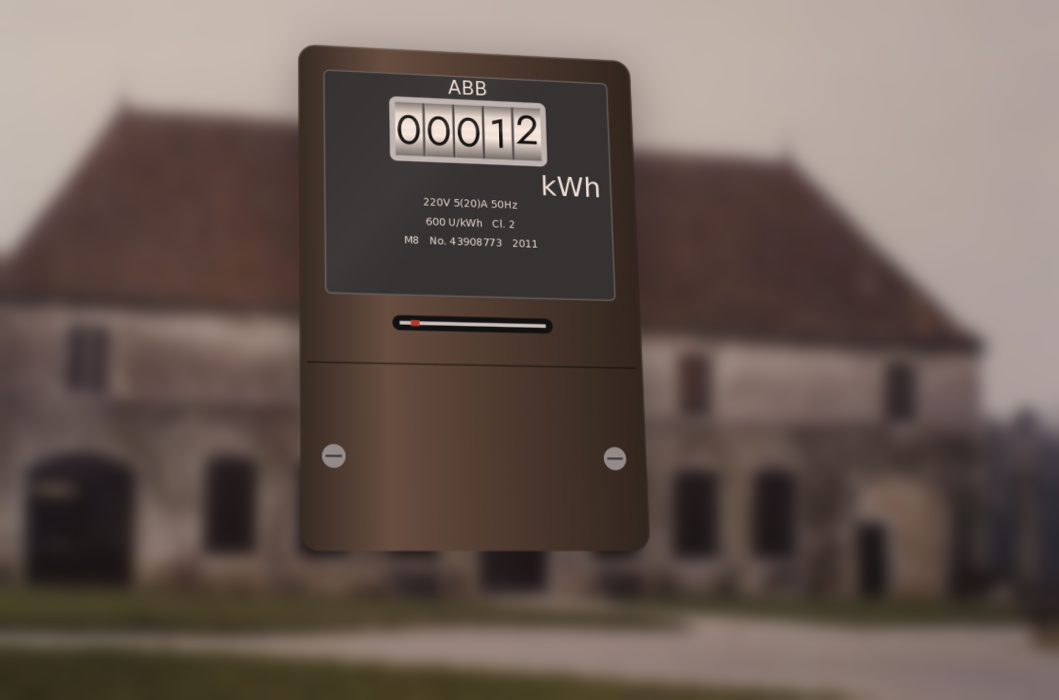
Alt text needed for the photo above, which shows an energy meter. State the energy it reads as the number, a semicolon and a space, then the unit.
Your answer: 12; kWh
